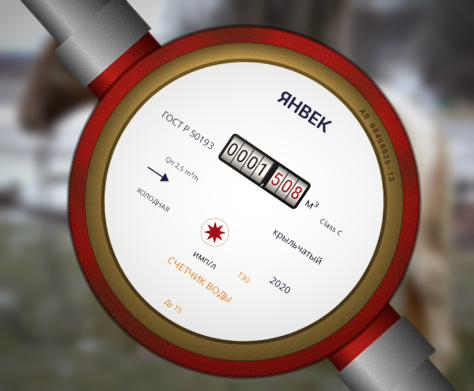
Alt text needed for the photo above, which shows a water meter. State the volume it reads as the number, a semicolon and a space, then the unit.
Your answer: 1.508; m³
